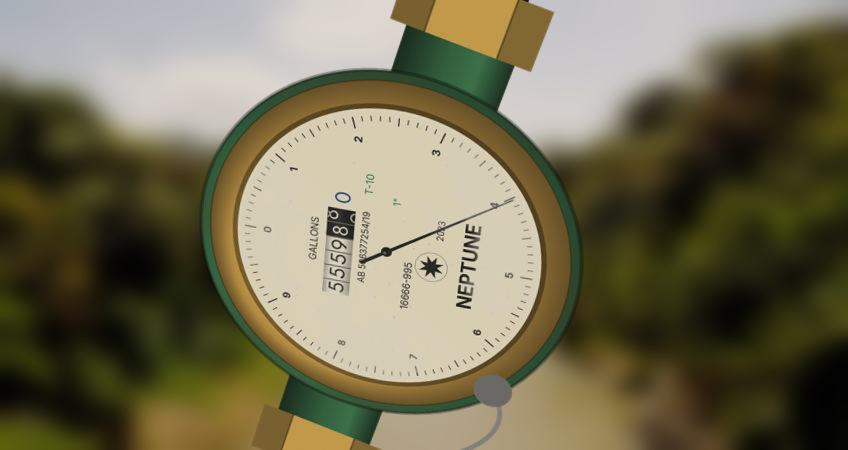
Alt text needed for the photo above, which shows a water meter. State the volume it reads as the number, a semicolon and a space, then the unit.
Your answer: 5559884.0; gal
